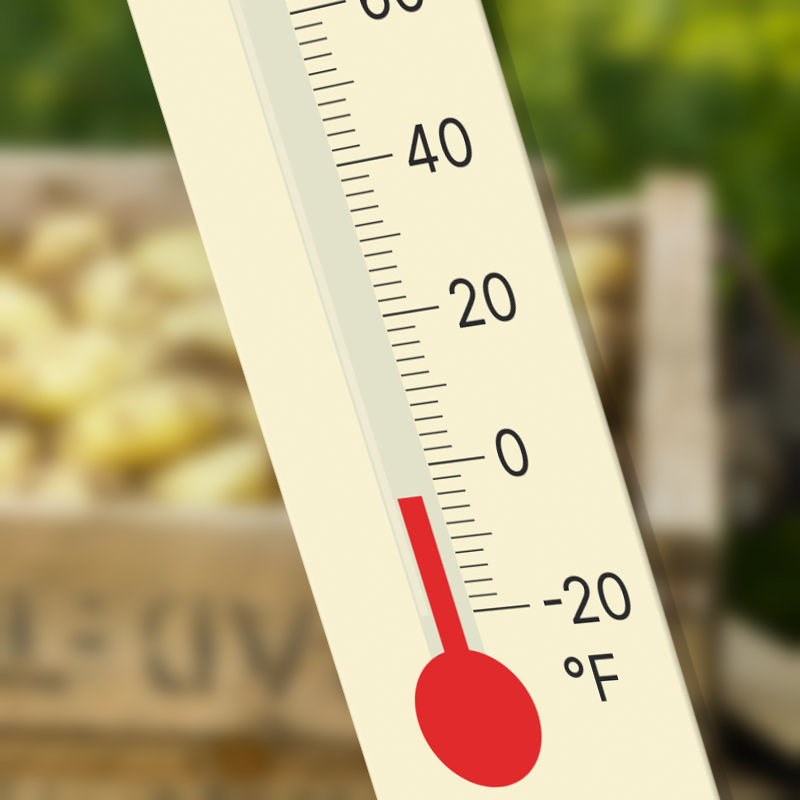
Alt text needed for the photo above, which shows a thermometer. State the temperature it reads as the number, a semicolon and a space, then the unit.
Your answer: -4; °F
